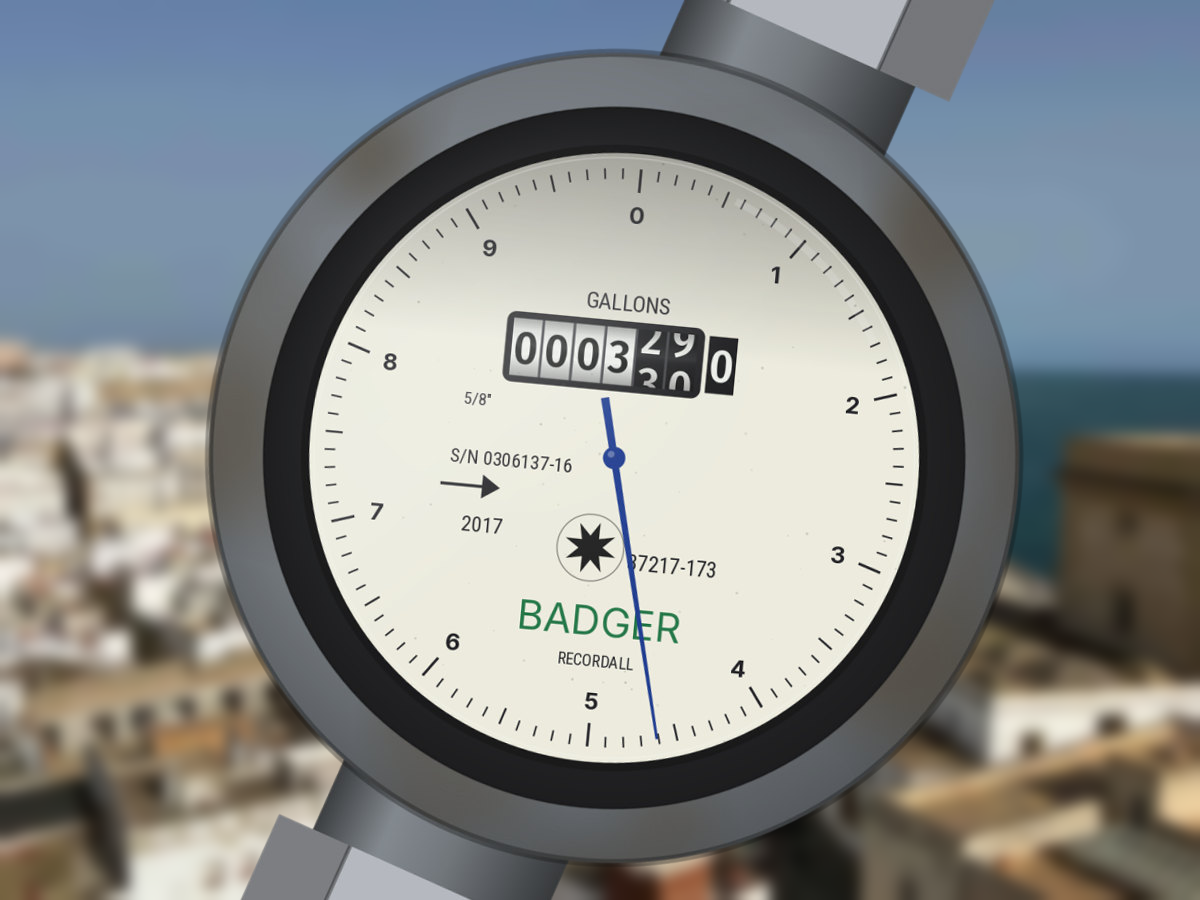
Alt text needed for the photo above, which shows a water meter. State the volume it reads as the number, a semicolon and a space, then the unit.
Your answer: 3294.6; gal
